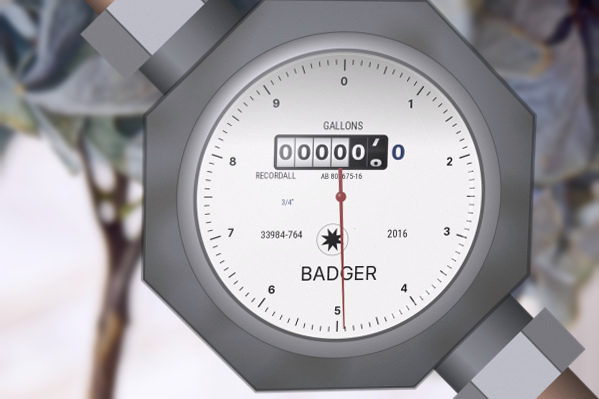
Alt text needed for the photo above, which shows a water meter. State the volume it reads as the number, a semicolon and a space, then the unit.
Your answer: 74.9; gal
